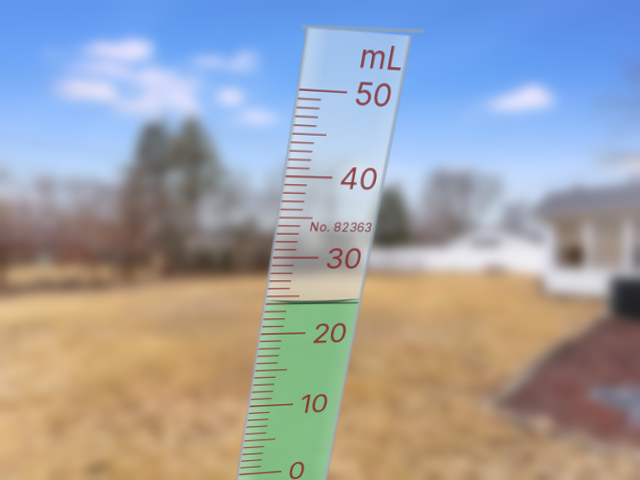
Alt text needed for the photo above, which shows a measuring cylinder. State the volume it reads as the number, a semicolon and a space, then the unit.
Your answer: 24; mL
